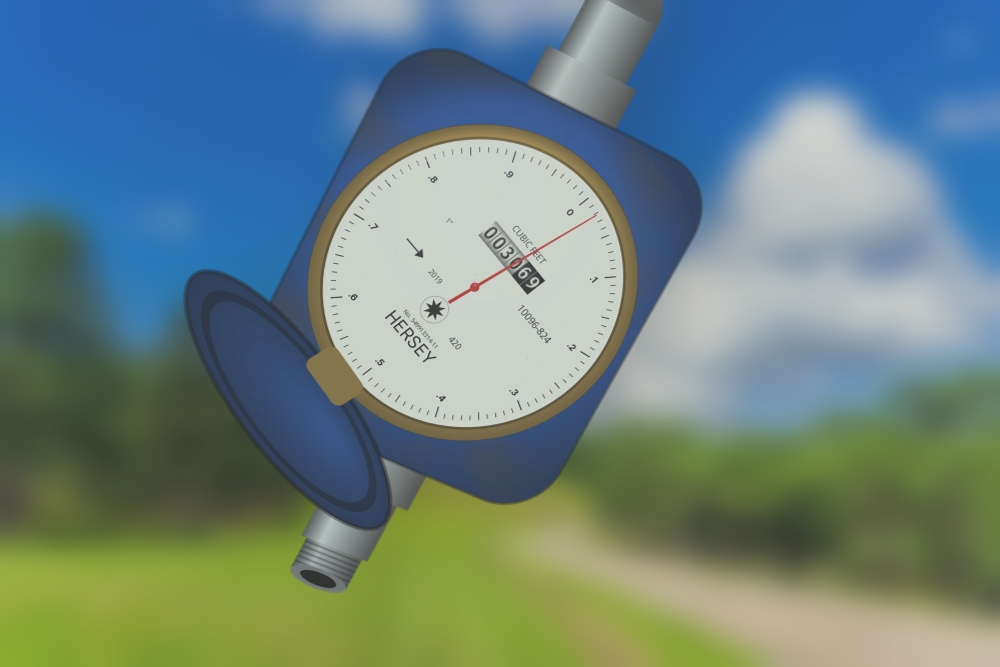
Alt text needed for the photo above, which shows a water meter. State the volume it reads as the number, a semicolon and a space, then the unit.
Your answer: 3069.02; ft³
